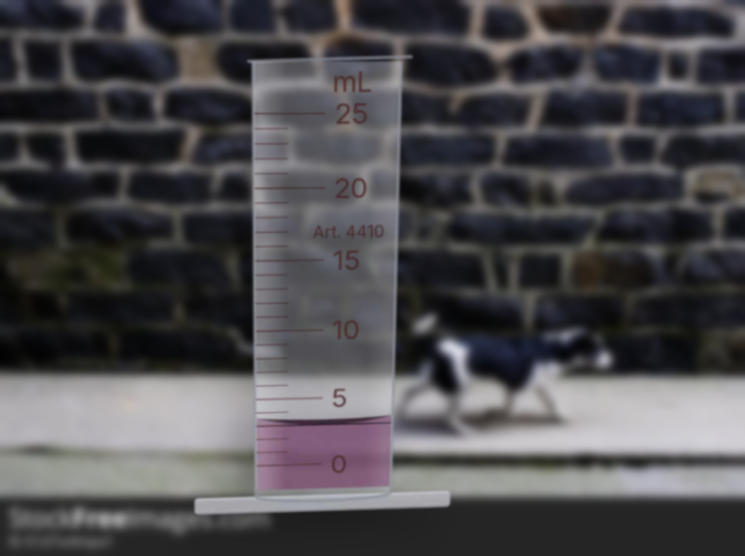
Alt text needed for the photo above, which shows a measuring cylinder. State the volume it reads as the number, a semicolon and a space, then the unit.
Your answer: 3; mL
